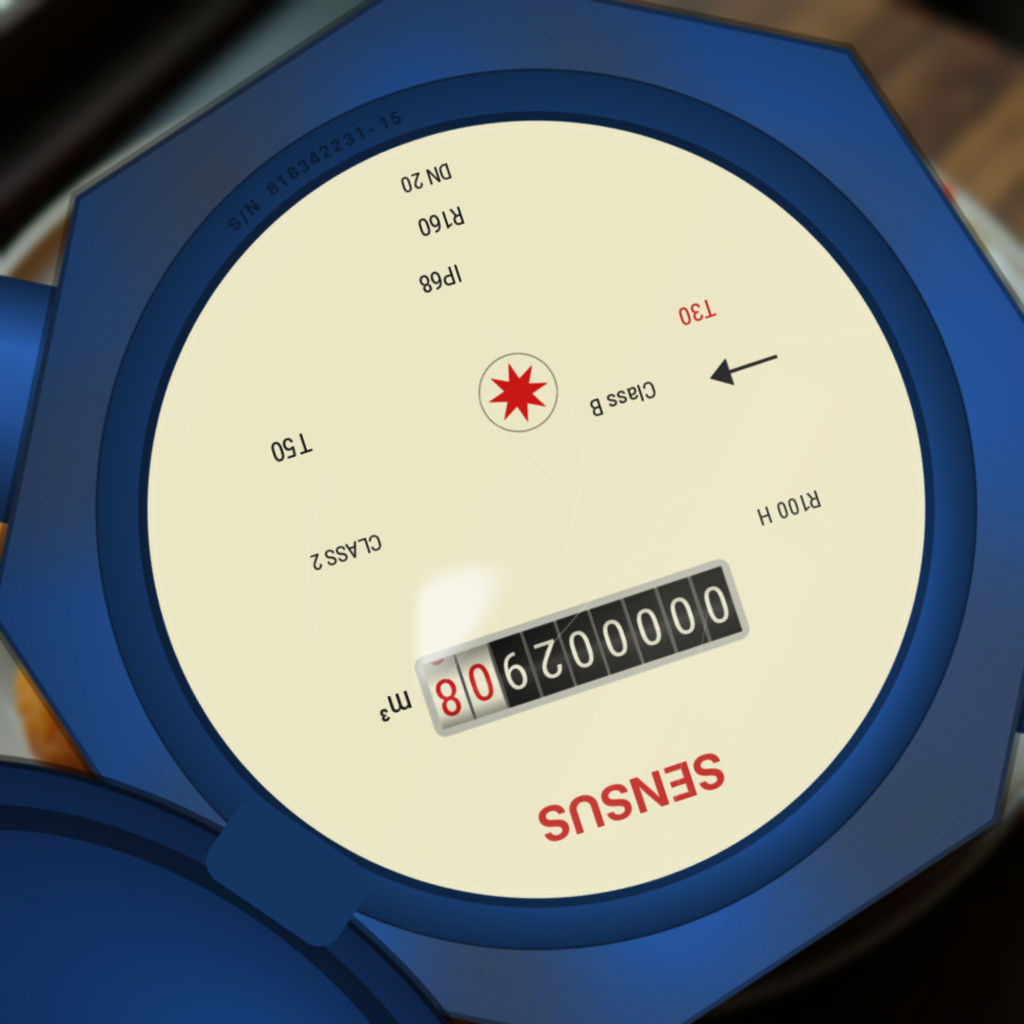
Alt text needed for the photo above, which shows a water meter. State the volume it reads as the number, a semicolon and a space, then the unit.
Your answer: 29.08; m³
